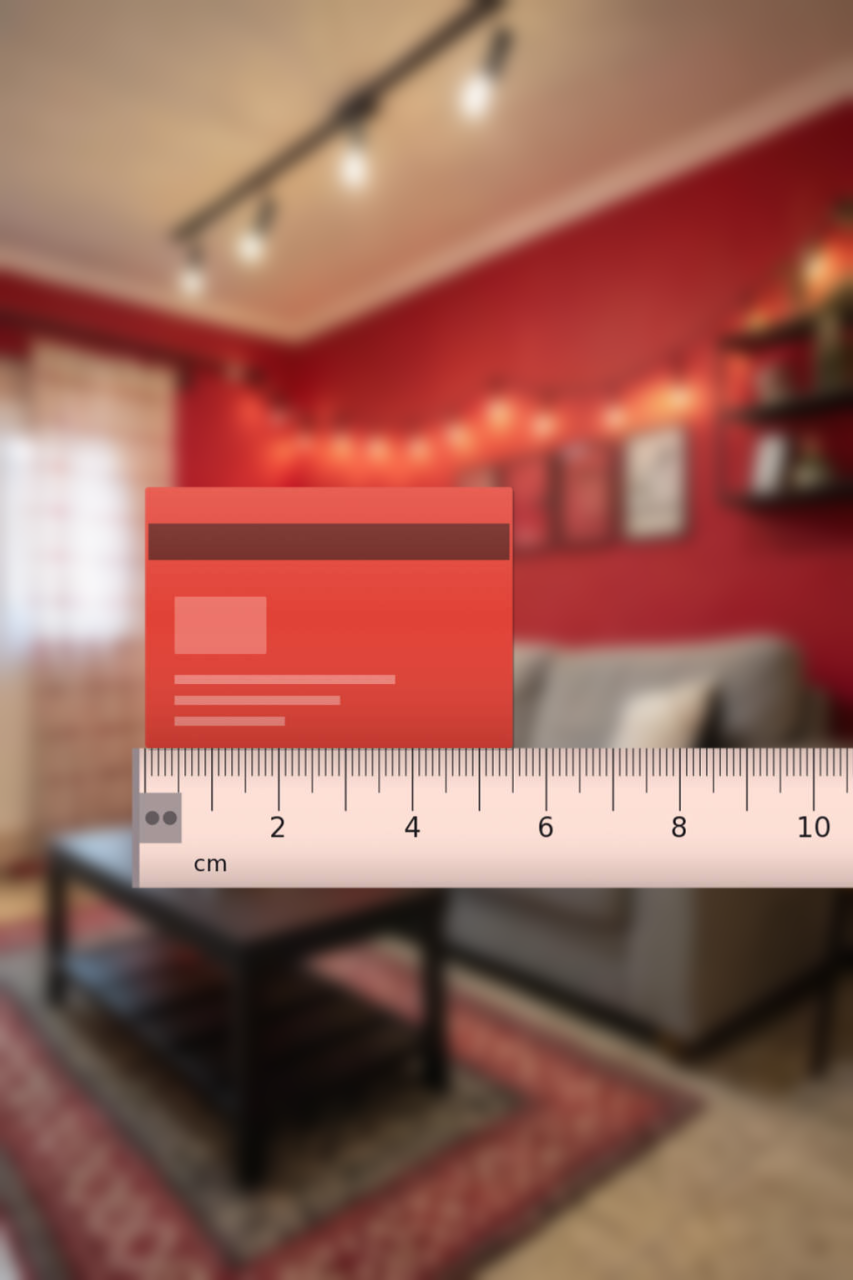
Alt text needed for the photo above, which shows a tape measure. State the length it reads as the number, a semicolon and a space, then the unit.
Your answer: 5.5; cm
